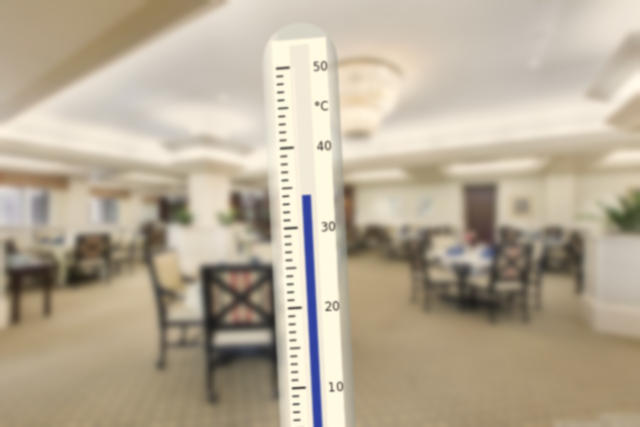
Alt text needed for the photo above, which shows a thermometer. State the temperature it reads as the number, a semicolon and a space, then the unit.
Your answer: 34; °C
